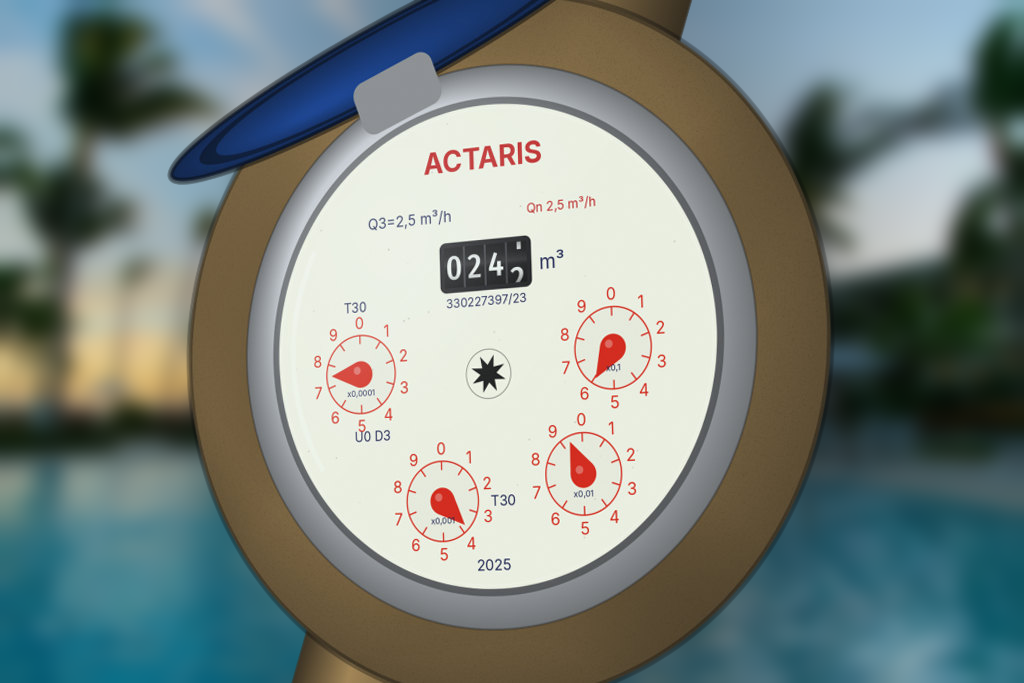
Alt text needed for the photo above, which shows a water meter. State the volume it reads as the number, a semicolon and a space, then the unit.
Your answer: 241.5937; m³
